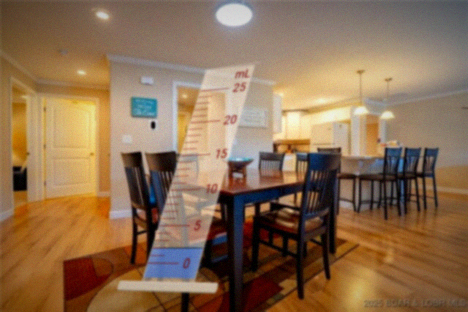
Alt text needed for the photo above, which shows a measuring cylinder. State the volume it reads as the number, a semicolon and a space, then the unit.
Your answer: 2; mL
